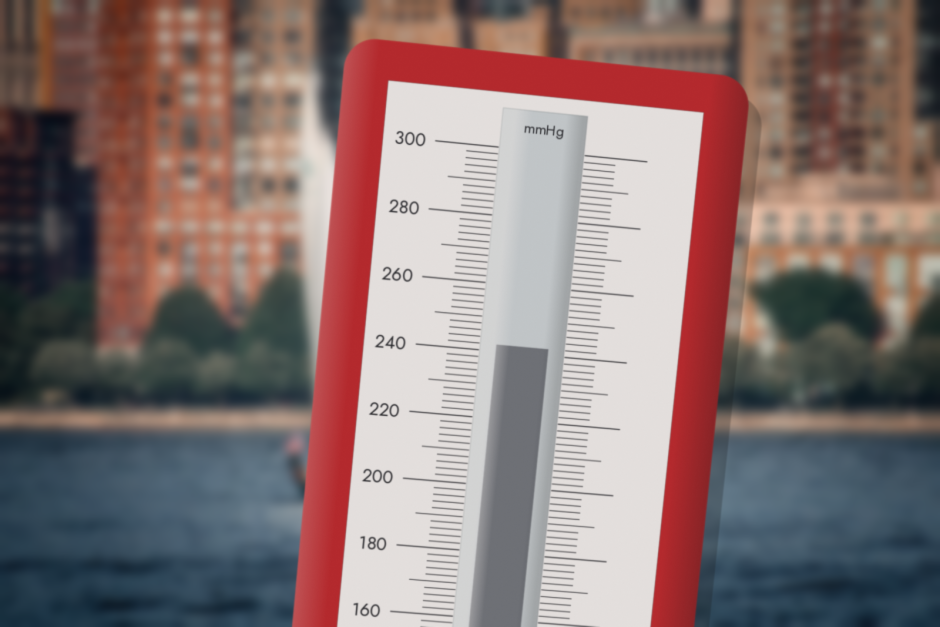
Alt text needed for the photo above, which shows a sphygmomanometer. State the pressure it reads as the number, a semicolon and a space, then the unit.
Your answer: 242; mmHg
